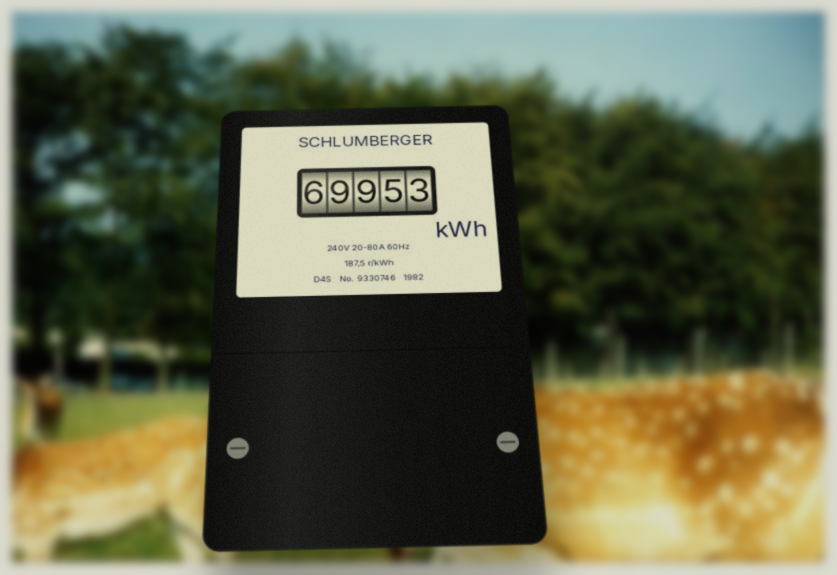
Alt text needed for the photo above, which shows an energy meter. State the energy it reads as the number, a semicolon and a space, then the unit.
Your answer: 69953; kWh
